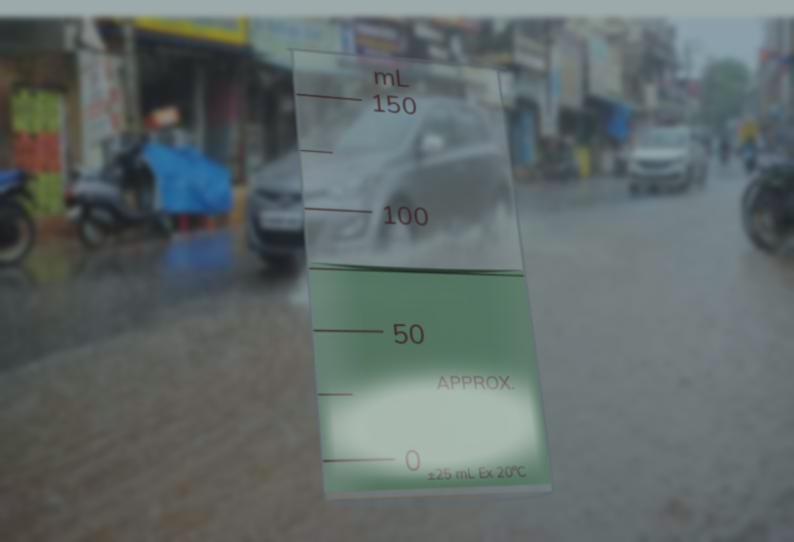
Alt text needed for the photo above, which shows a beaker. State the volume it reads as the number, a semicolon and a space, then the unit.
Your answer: 75; mL
